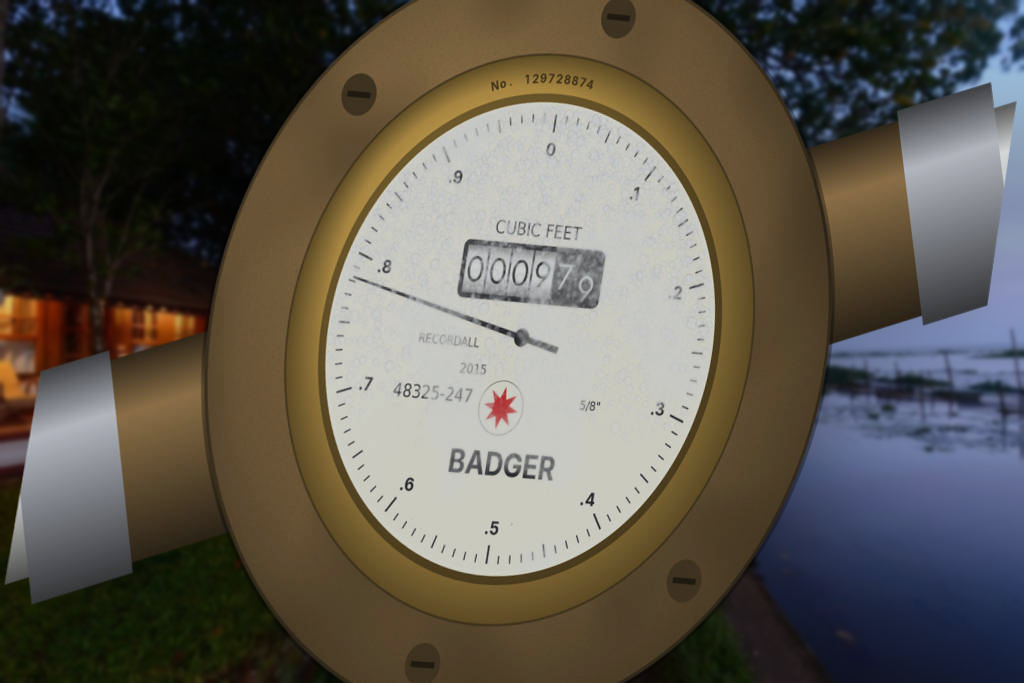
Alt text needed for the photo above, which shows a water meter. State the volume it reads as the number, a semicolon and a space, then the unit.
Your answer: 978.78; ft³
